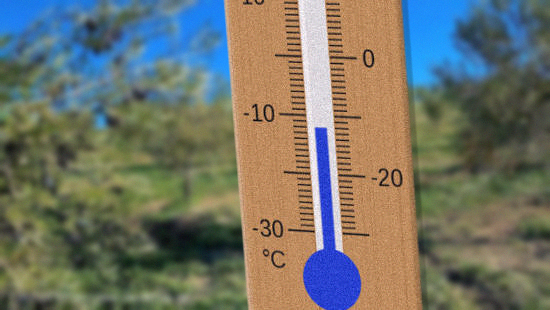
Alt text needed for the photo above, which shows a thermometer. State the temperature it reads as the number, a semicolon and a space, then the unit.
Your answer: -12; °C
